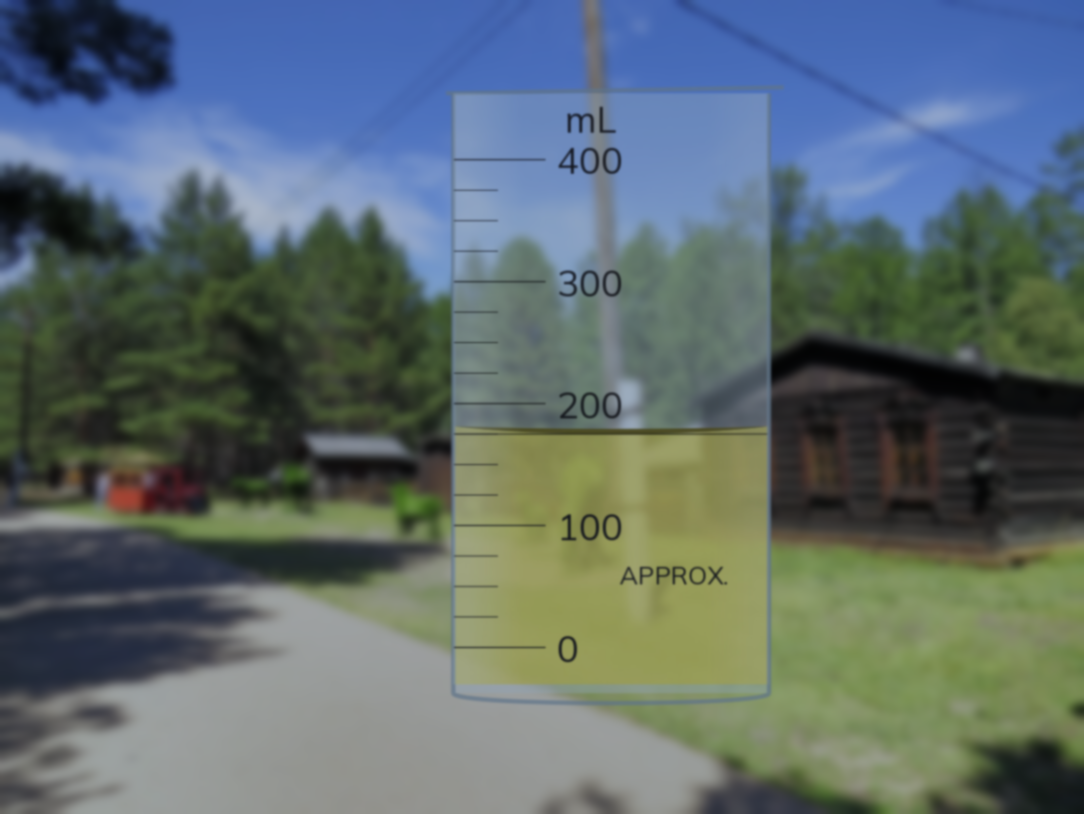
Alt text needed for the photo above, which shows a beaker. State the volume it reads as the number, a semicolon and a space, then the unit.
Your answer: 175; mL
